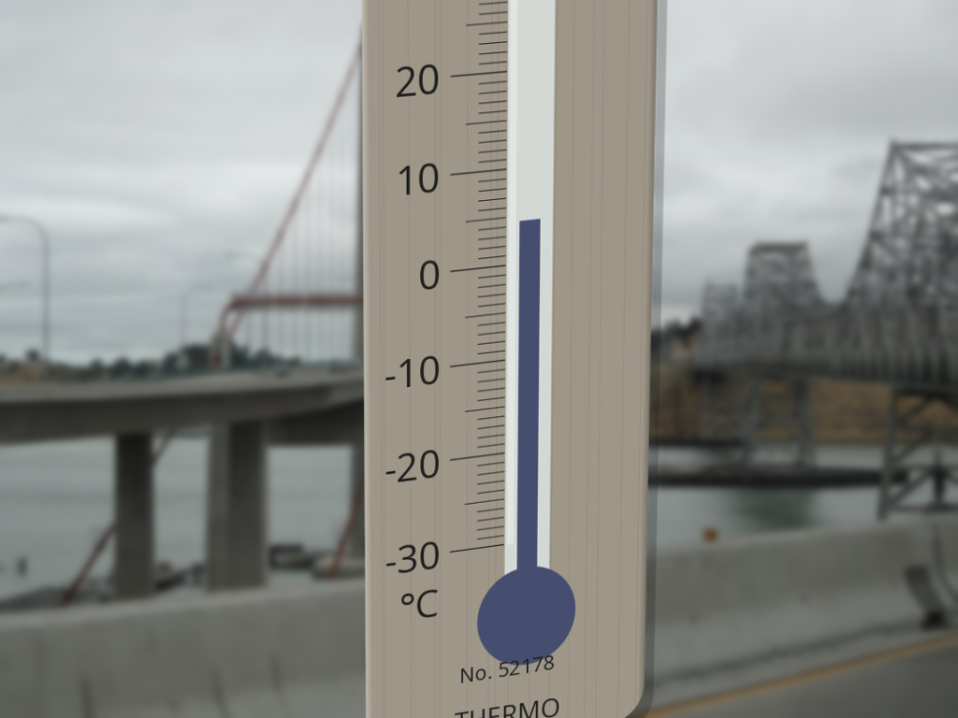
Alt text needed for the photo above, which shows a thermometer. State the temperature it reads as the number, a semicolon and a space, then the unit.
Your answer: 4.5; °C
